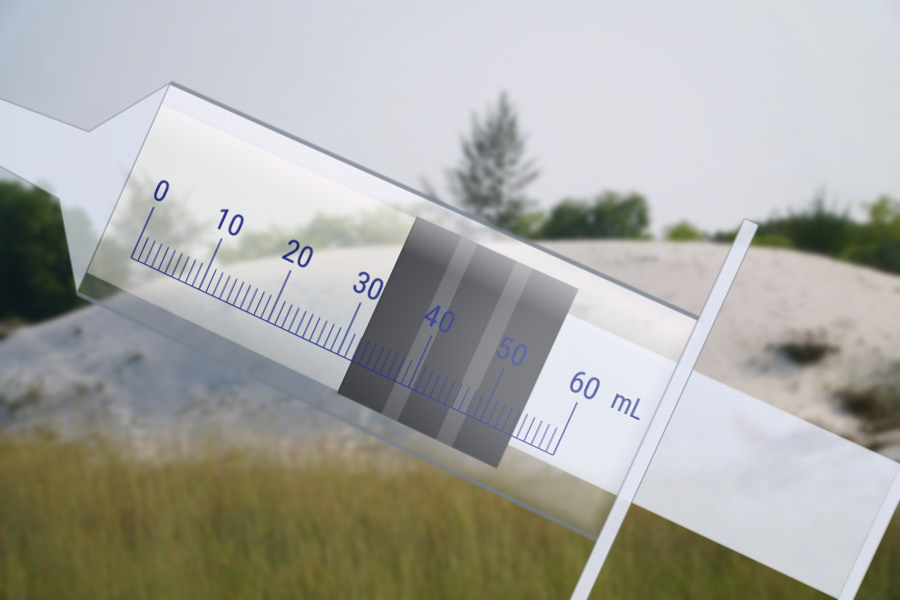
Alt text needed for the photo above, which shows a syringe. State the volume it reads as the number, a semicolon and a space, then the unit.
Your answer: 32; mL
